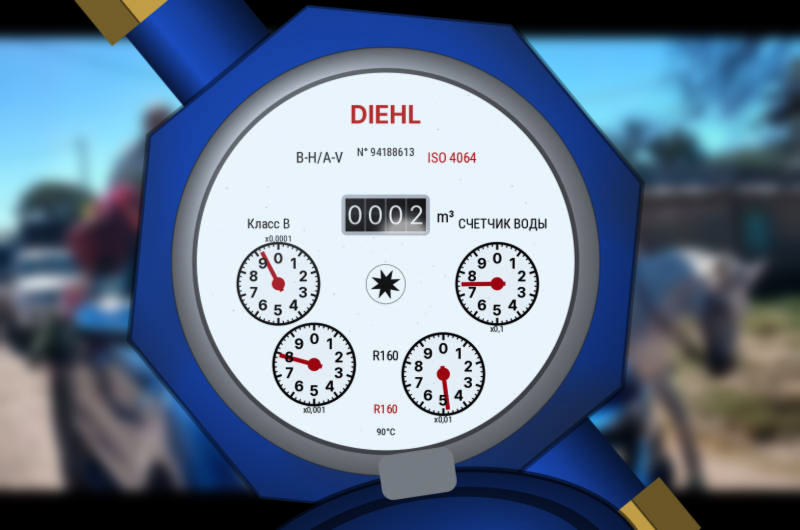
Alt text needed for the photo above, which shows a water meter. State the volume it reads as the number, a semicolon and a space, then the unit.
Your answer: 2.7479; m³
